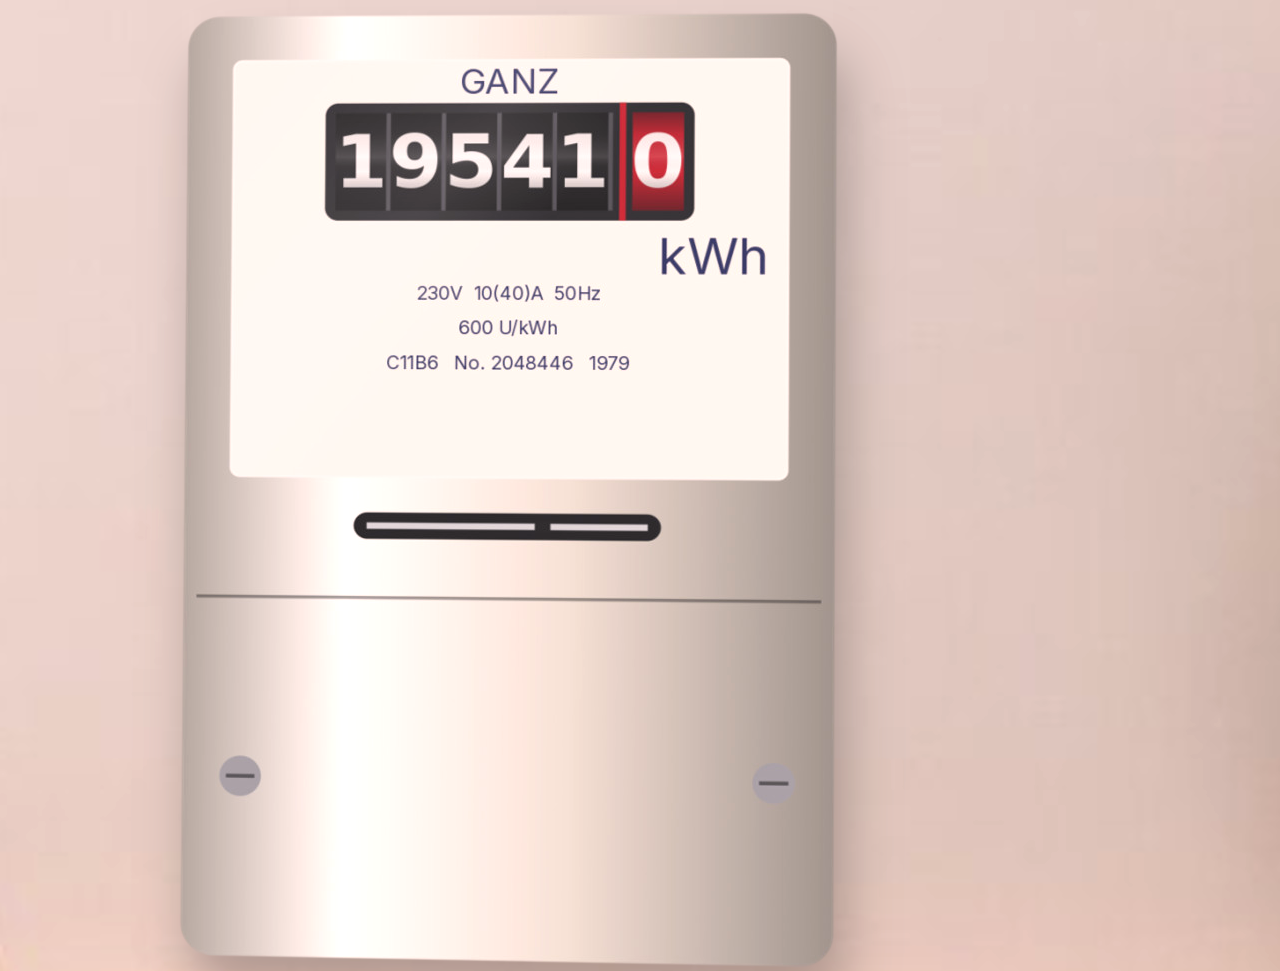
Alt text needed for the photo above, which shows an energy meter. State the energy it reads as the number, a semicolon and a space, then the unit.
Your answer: 19541.0; kWh
